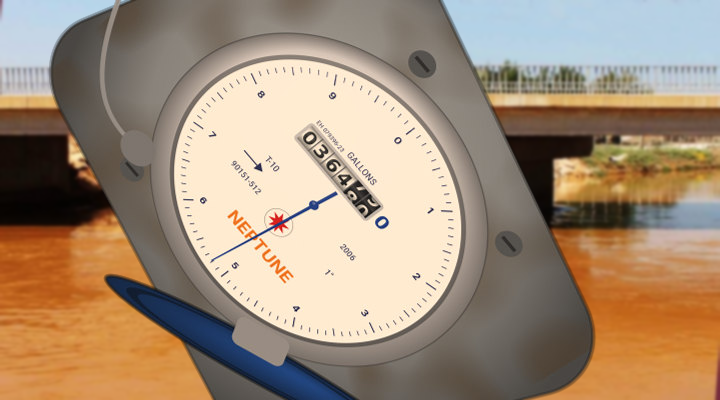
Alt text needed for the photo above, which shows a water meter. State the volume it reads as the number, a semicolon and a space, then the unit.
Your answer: 364795.2; gal
